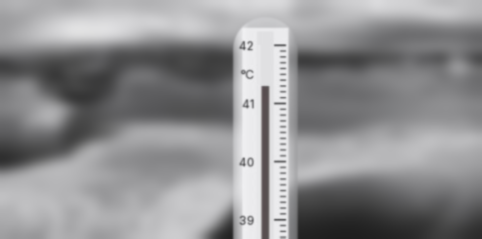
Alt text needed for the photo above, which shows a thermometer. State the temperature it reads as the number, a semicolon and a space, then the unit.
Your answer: 41.3; °C
